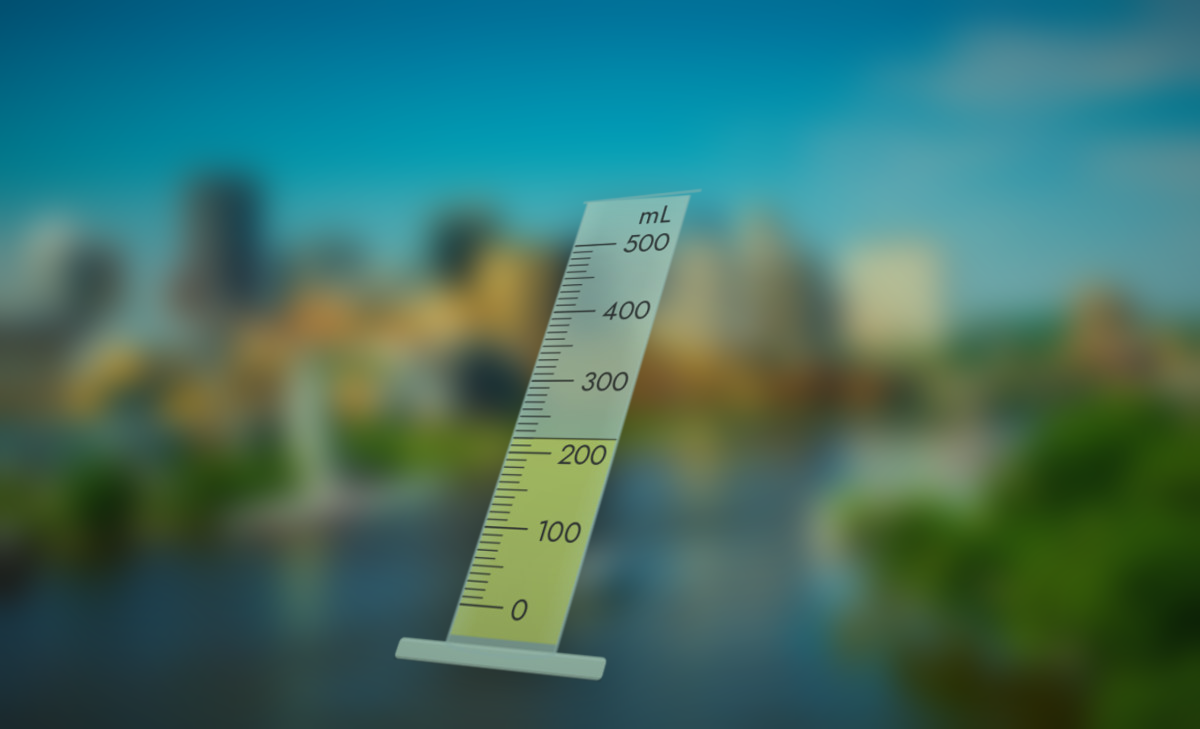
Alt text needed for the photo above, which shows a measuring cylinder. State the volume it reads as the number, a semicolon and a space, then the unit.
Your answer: 220; mL
